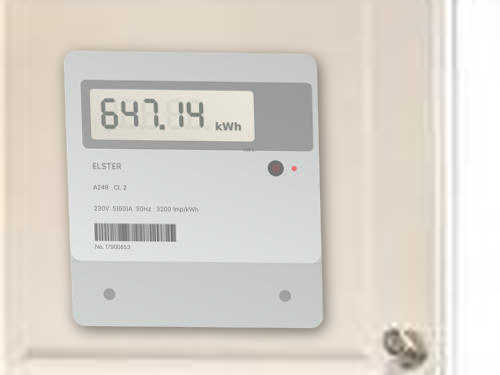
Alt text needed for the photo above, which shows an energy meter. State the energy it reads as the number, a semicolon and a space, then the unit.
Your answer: 647.14; kWh
